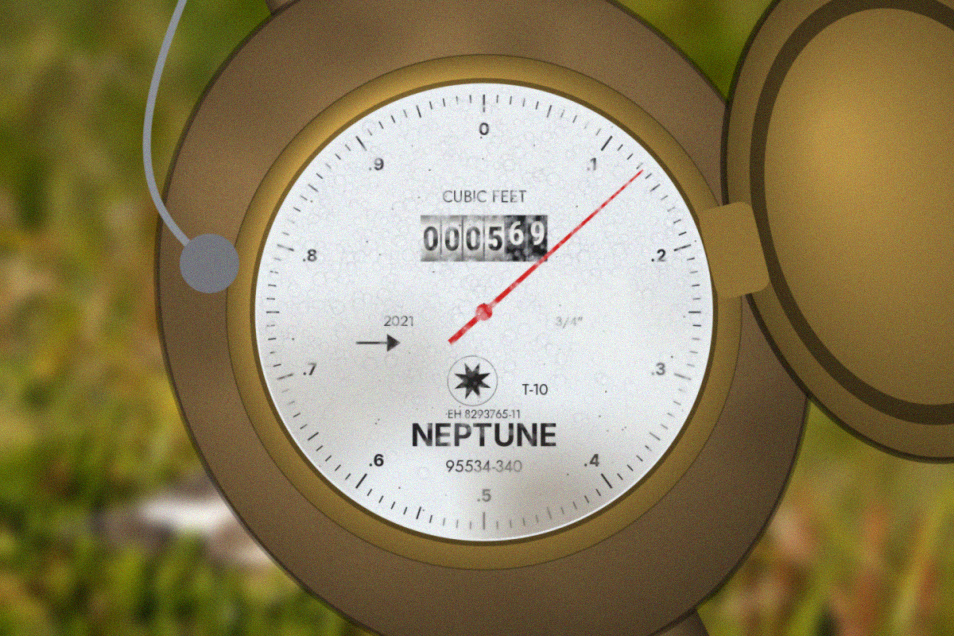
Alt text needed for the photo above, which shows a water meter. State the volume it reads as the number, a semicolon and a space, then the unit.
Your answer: 569.13; ft³
